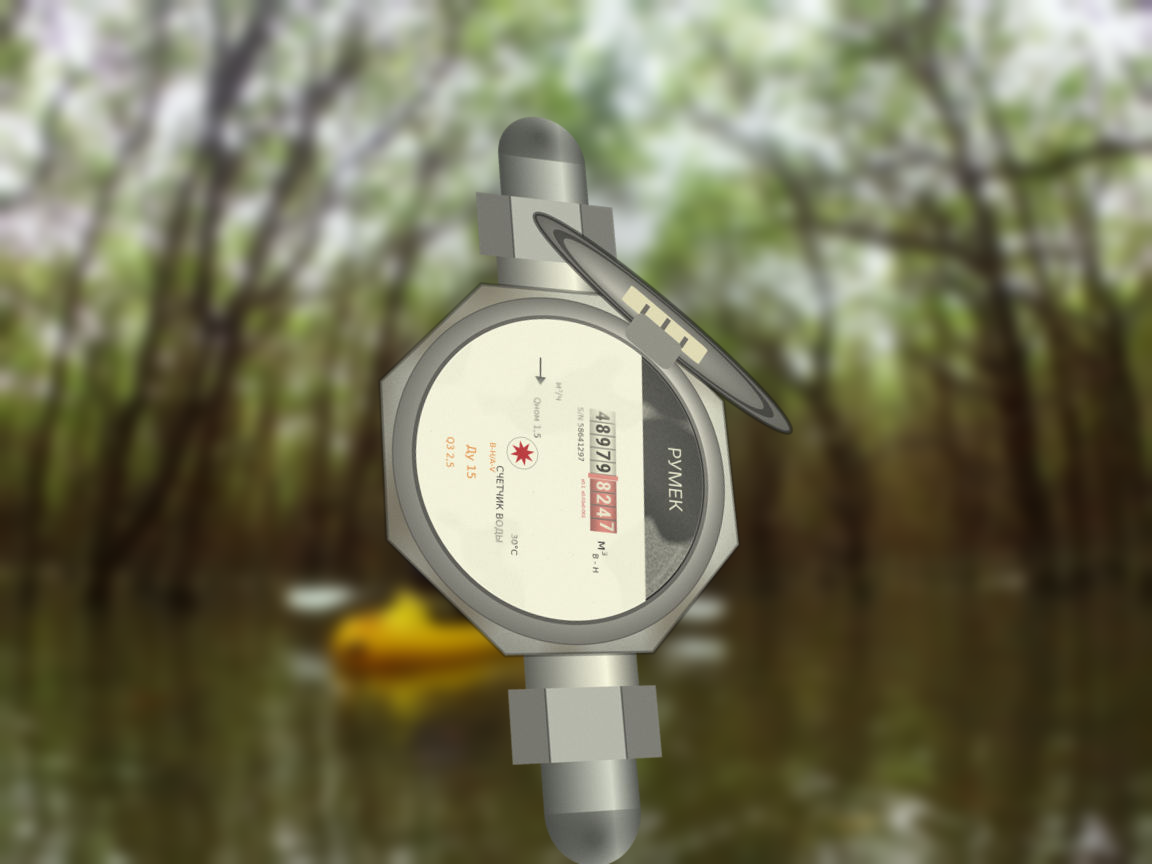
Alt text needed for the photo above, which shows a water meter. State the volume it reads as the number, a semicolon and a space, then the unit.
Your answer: 48979.8247; m³
